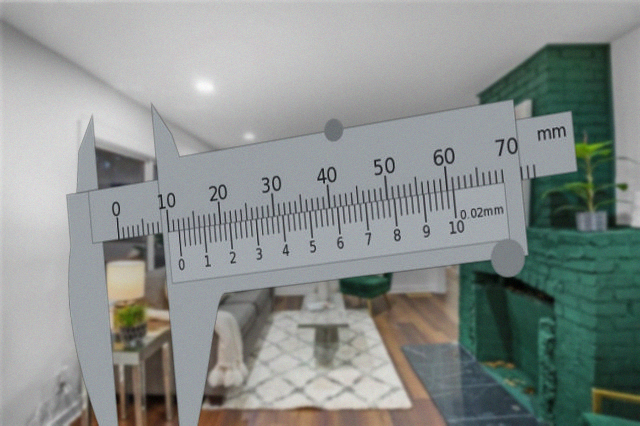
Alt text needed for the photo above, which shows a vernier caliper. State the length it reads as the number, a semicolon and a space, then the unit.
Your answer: 12.0; mm
